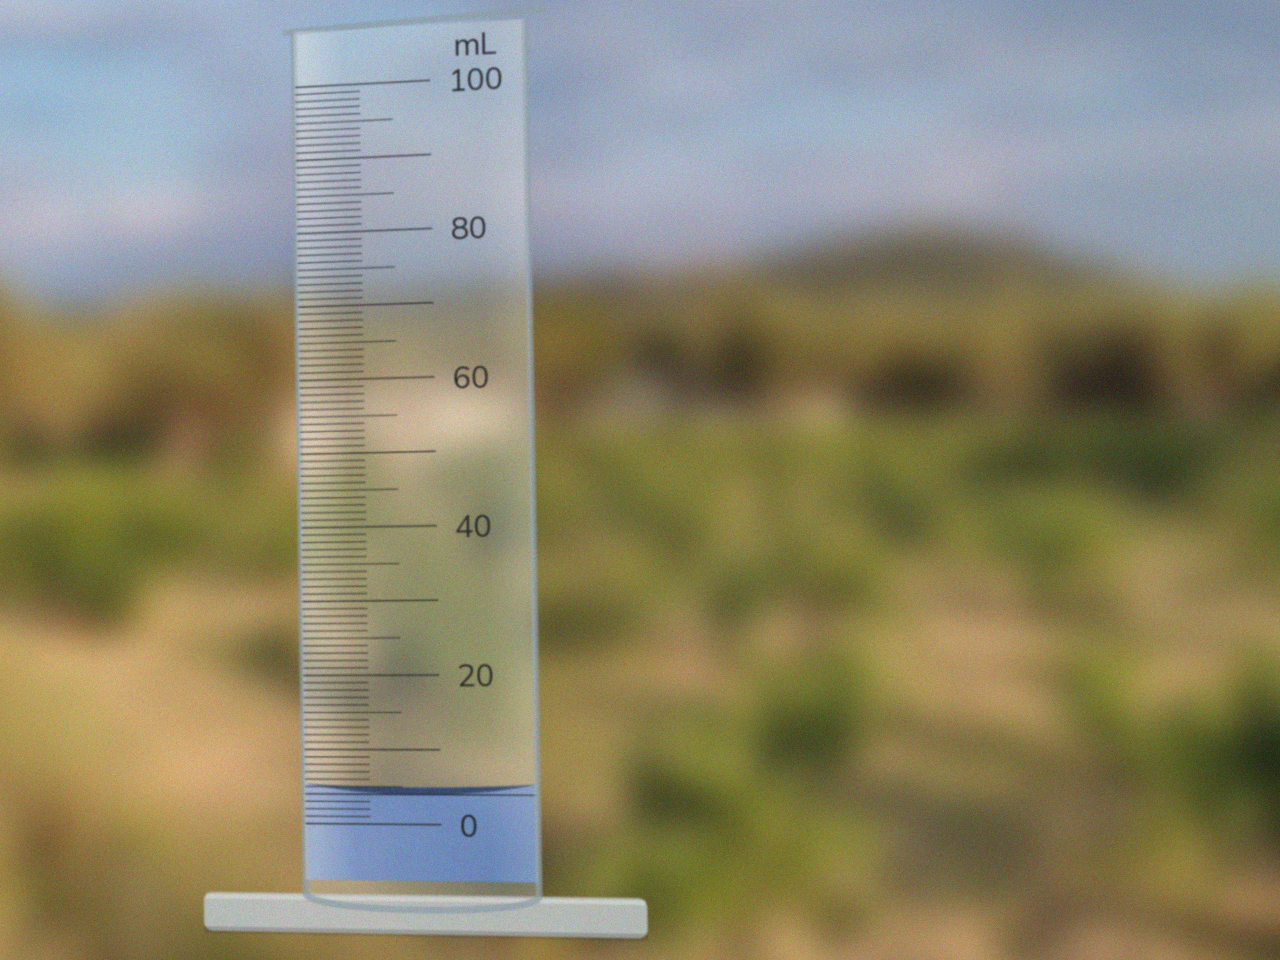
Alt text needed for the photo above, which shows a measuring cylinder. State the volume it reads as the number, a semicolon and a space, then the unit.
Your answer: 4; mL
